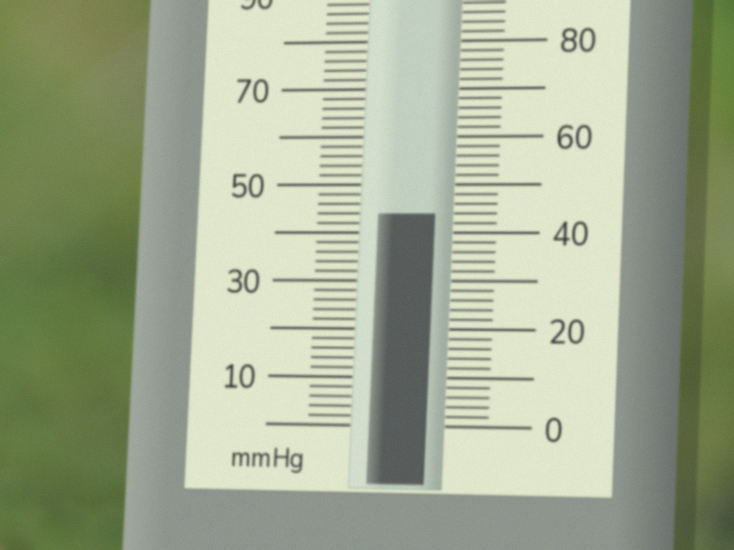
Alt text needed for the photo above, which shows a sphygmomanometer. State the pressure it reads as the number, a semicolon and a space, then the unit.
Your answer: 44; mmHg
